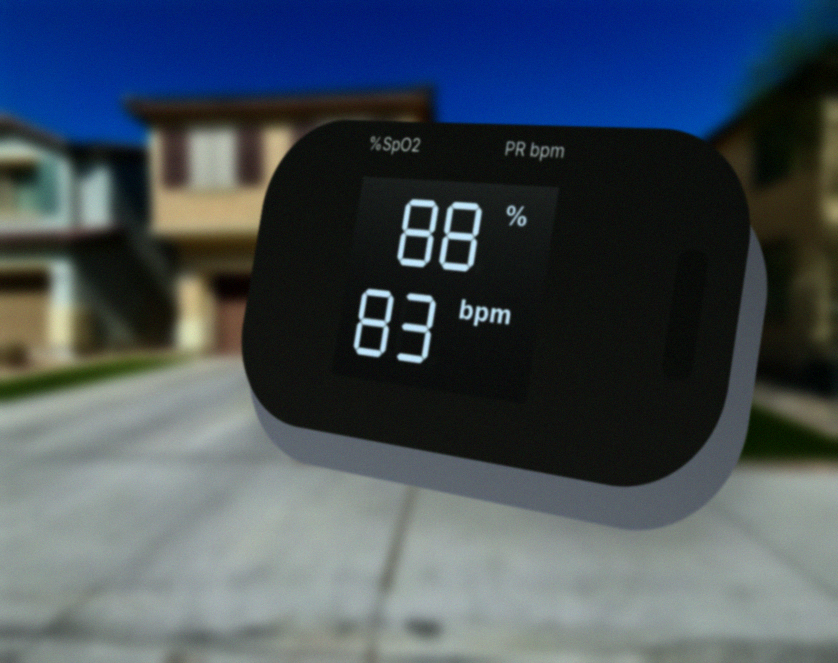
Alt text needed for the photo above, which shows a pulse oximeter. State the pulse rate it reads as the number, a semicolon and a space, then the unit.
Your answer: 83; bpm
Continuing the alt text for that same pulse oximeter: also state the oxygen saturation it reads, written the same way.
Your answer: 88; %
